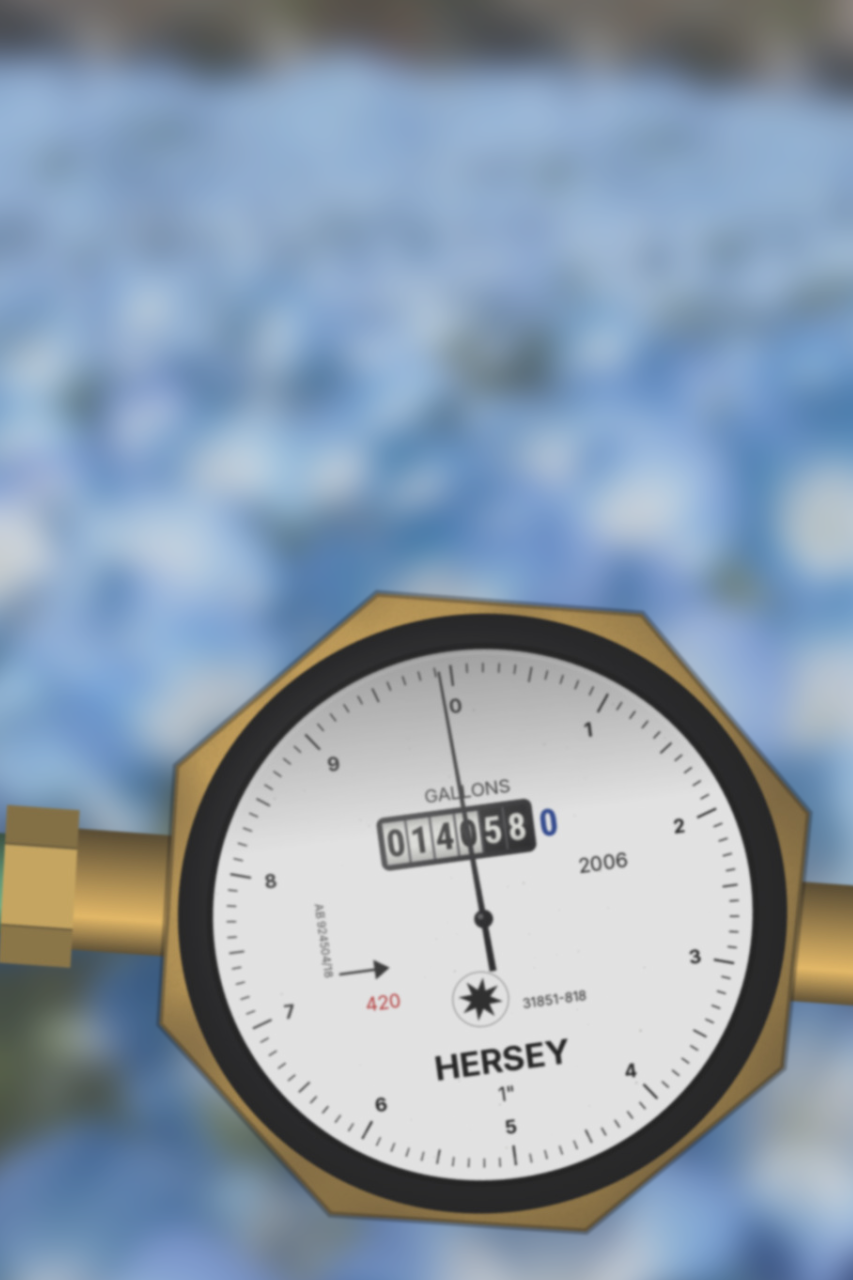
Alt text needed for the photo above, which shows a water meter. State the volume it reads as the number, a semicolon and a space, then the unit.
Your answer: 140579.9; gal
